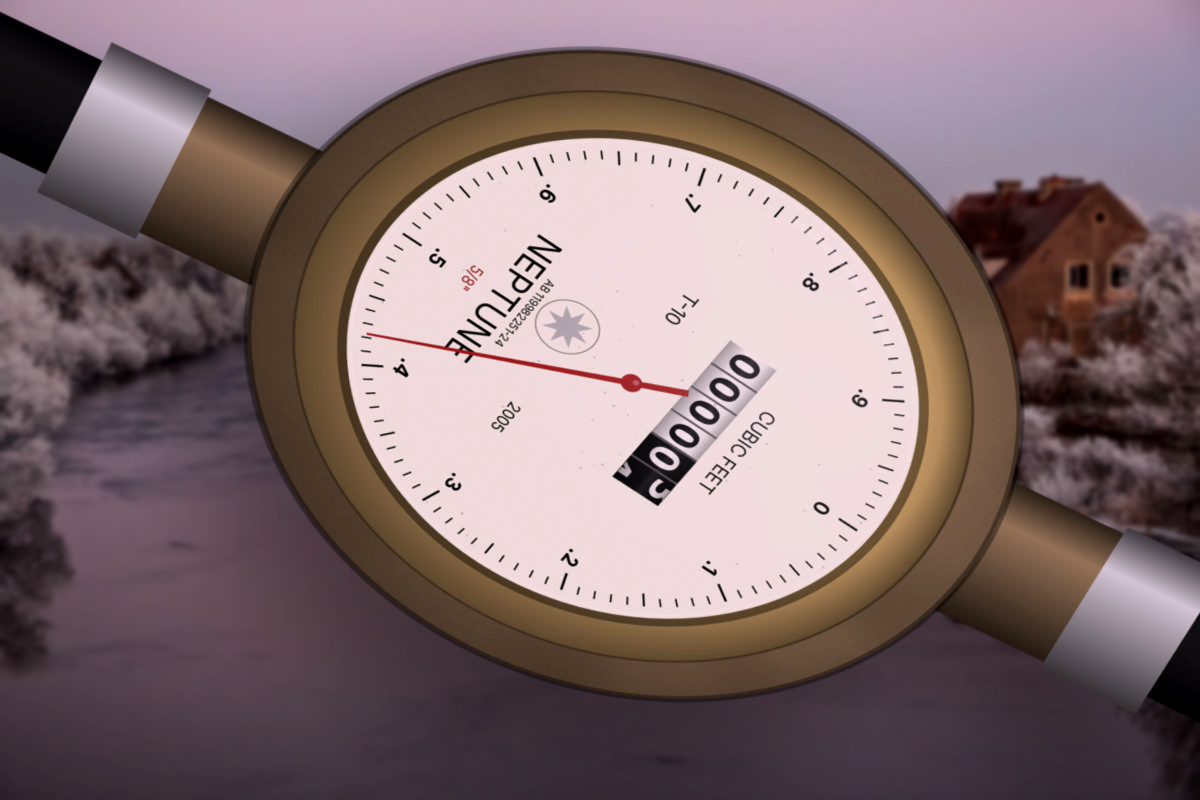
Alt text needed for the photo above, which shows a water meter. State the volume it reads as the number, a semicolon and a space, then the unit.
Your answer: 3.42; ft³
